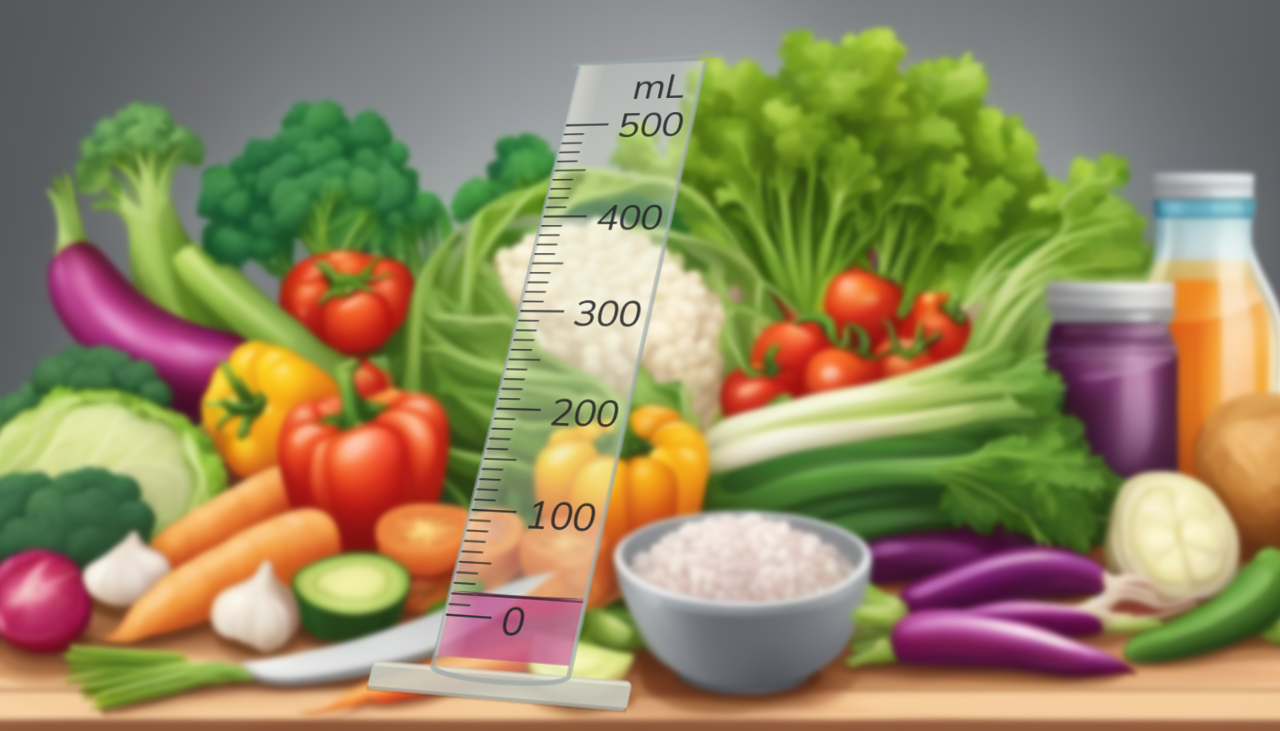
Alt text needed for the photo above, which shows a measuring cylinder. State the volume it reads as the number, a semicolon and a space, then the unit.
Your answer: 20; mL
